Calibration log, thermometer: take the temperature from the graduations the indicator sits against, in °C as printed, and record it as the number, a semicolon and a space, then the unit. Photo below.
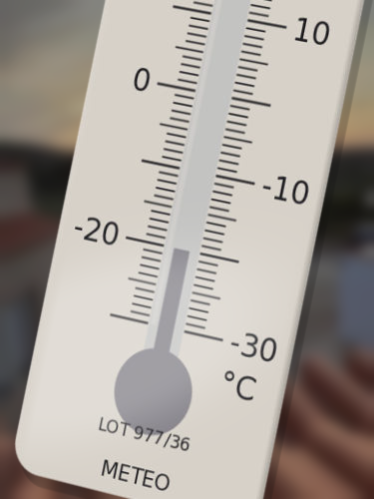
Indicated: -20; °C
